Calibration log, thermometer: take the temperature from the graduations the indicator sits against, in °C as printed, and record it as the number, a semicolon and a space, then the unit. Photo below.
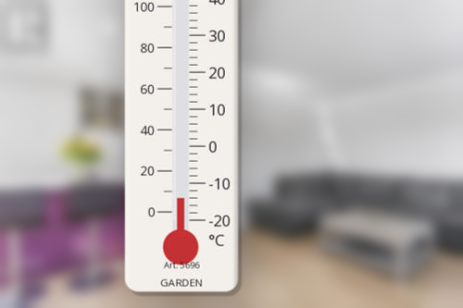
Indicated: -14; °C
